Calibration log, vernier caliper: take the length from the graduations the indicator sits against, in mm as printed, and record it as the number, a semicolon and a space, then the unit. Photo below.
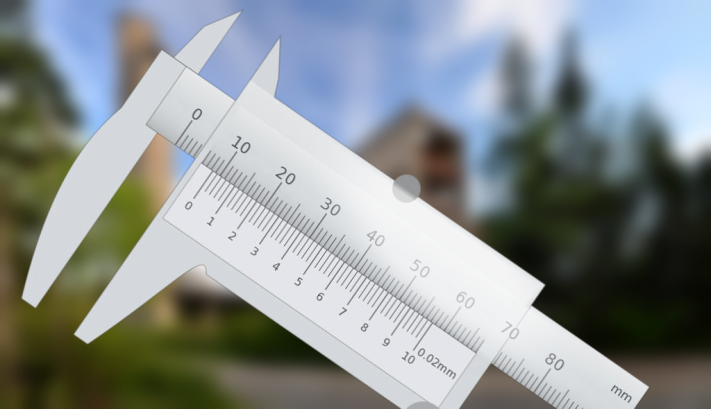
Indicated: 8.4; mm
